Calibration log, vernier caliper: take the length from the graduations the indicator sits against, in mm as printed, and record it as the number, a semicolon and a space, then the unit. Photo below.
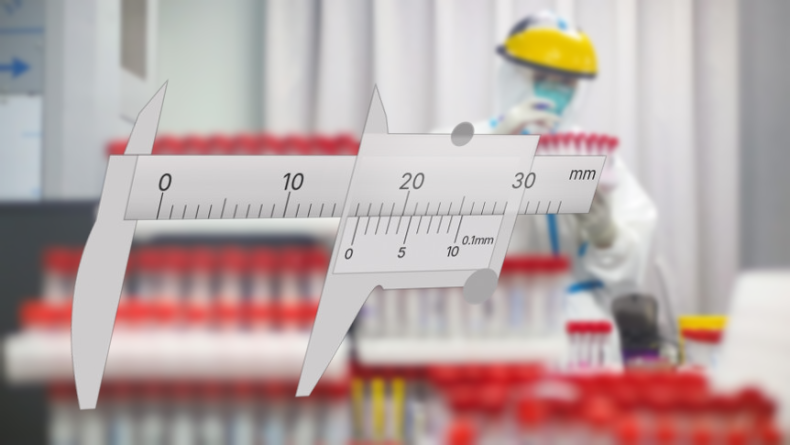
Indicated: 16.3; mm
